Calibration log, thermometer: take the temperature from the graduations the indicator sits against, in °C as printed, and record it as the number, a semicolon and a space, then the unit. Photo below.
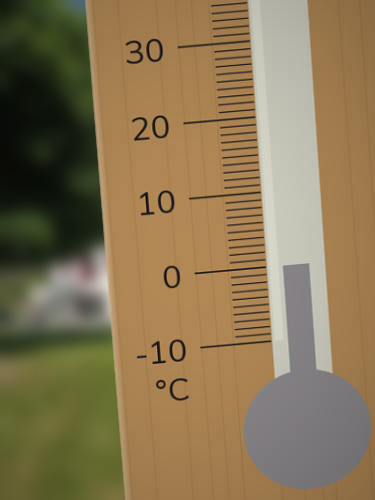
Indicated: 0; °C
